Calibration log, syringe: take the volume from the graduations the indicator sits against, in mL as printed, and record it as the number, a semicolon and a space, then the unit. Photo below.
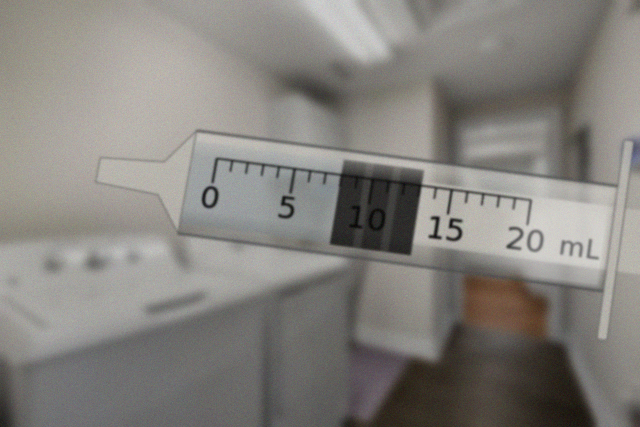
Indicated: 8; mL
